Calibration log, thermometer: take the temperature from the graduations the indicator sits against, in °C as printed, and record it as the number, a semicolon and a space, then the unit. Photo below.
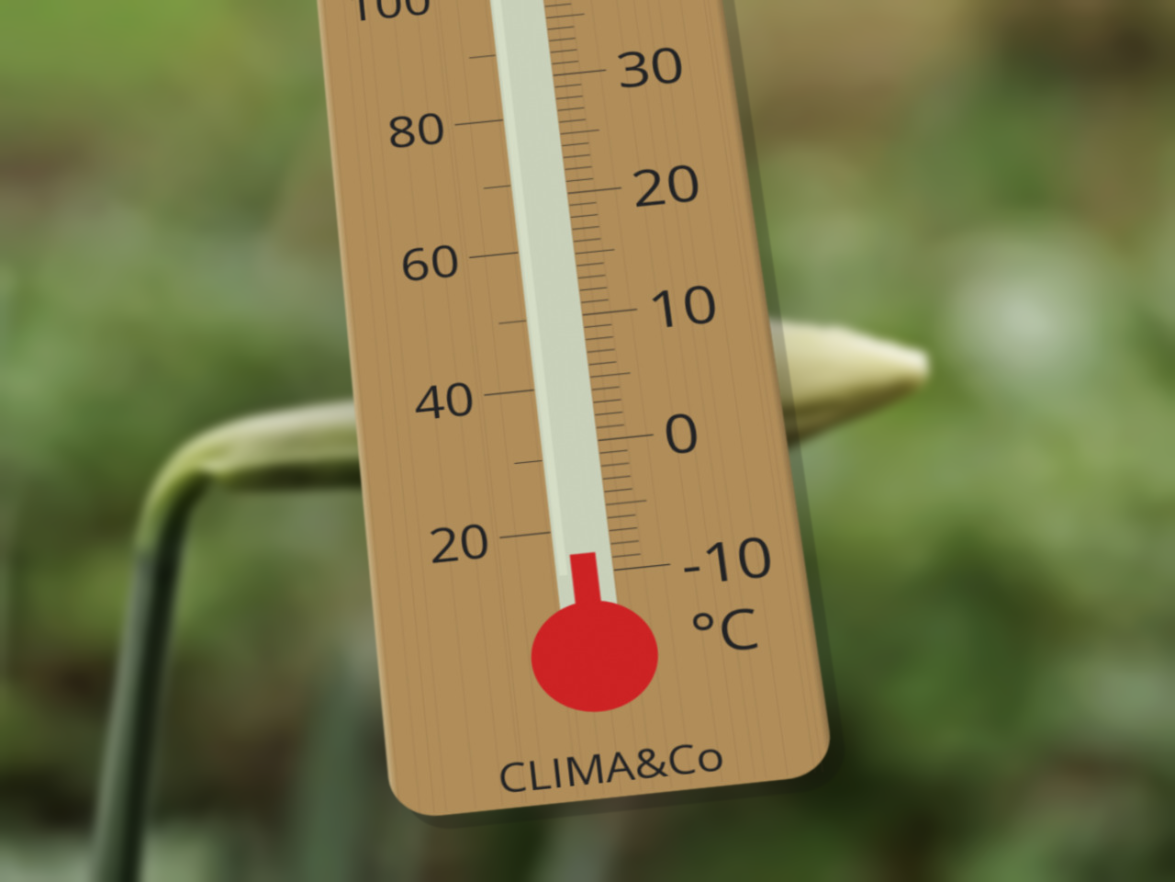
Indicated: -8.5; °C
